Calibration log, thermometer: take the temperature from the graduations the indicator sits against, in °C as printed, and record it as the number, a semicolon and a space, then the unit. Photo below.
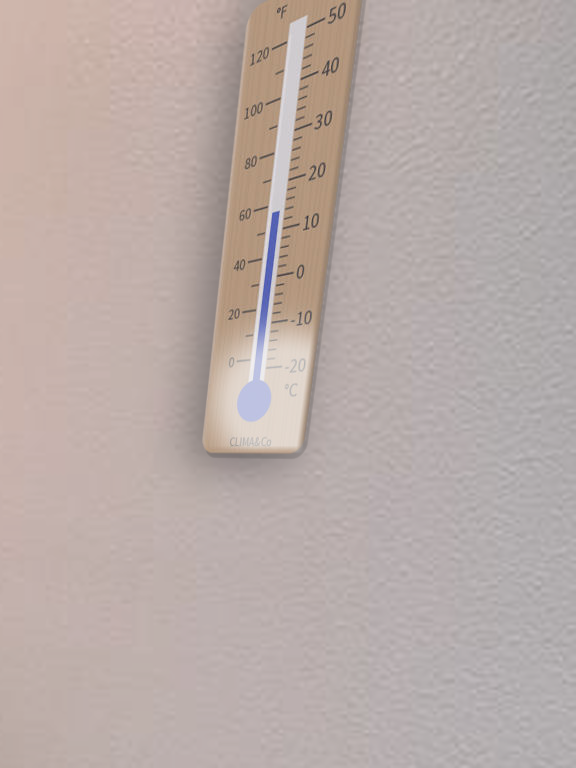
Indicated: 14; °C
